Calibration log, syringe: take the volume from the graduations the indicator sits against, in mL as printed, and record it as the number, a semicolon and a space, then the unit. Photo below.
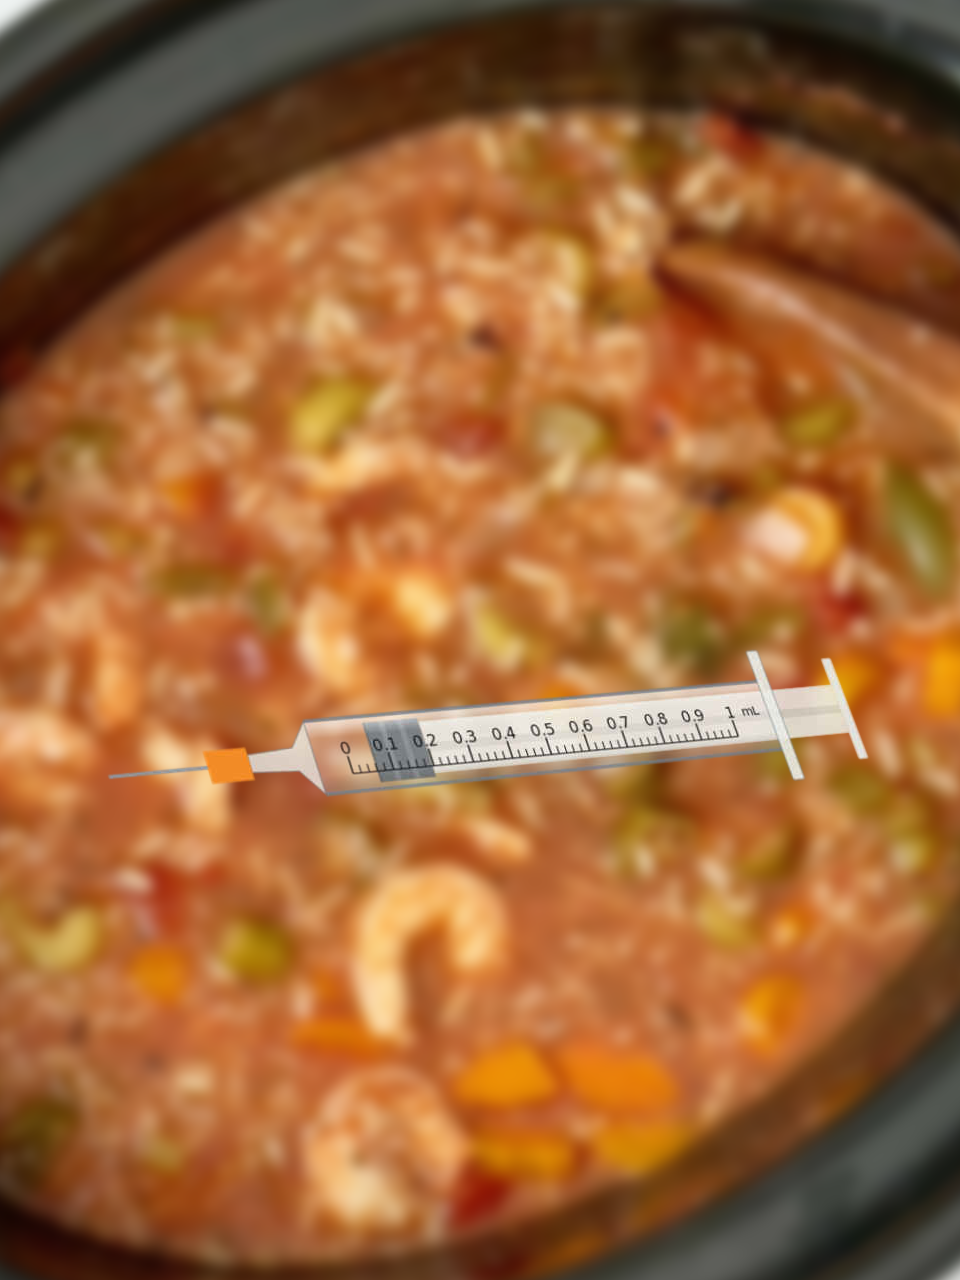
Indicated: 0.06; mL
